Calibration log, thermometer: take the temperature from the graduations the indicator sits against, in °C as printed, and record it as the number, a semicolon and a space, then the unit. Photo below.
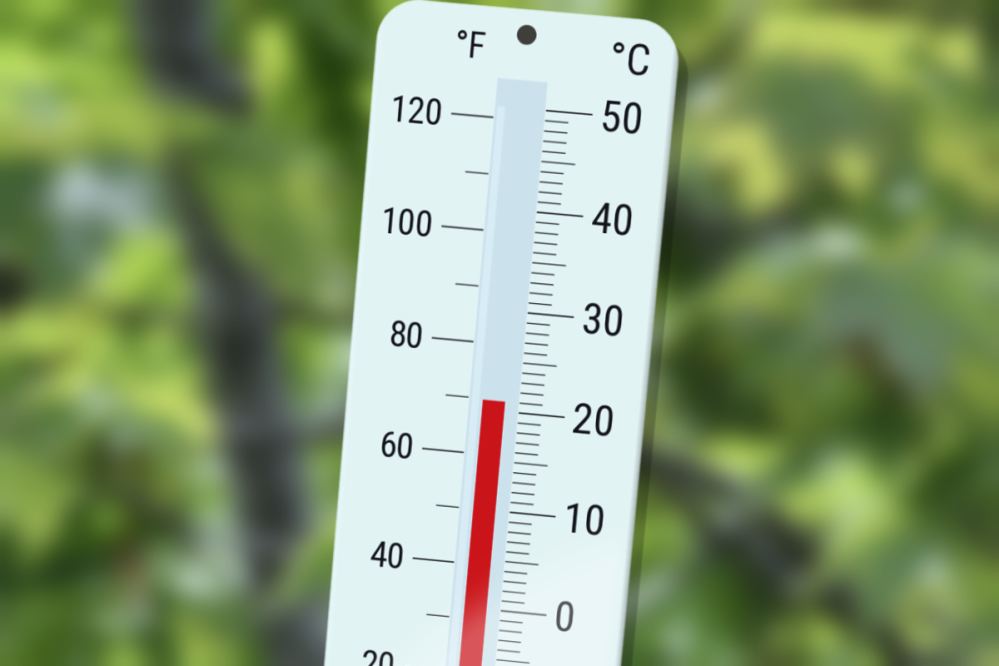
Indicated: 21; °C
